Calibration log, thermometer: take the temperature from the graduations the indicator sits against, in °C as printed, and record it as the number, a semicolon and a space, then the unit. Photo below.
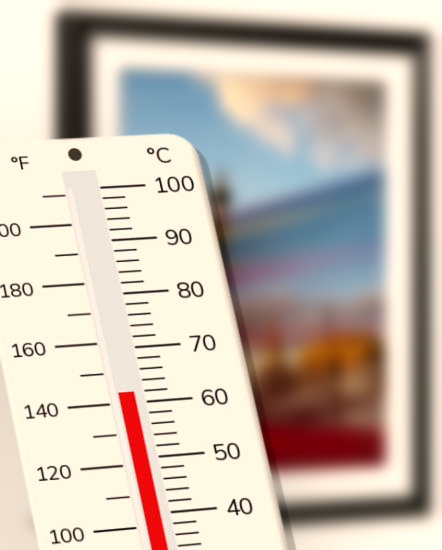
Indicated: 62; °C
